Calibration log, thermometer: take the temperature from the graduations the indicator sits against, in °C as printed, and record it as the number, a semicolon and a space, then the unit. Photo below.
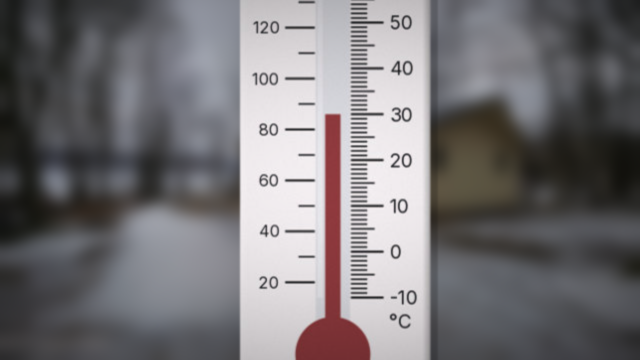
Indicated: 30; °C
